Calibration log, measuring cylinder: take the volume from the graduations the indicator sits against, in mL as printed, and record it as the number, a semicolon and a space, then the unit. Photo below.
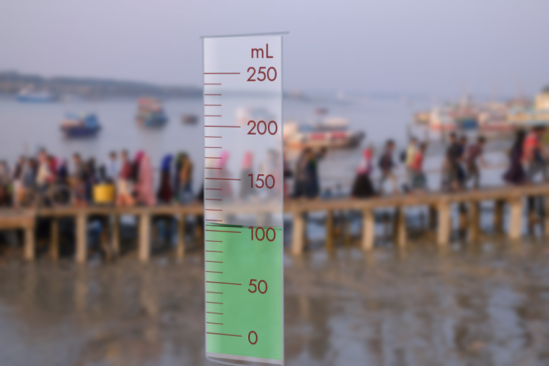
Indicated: 105; mL
